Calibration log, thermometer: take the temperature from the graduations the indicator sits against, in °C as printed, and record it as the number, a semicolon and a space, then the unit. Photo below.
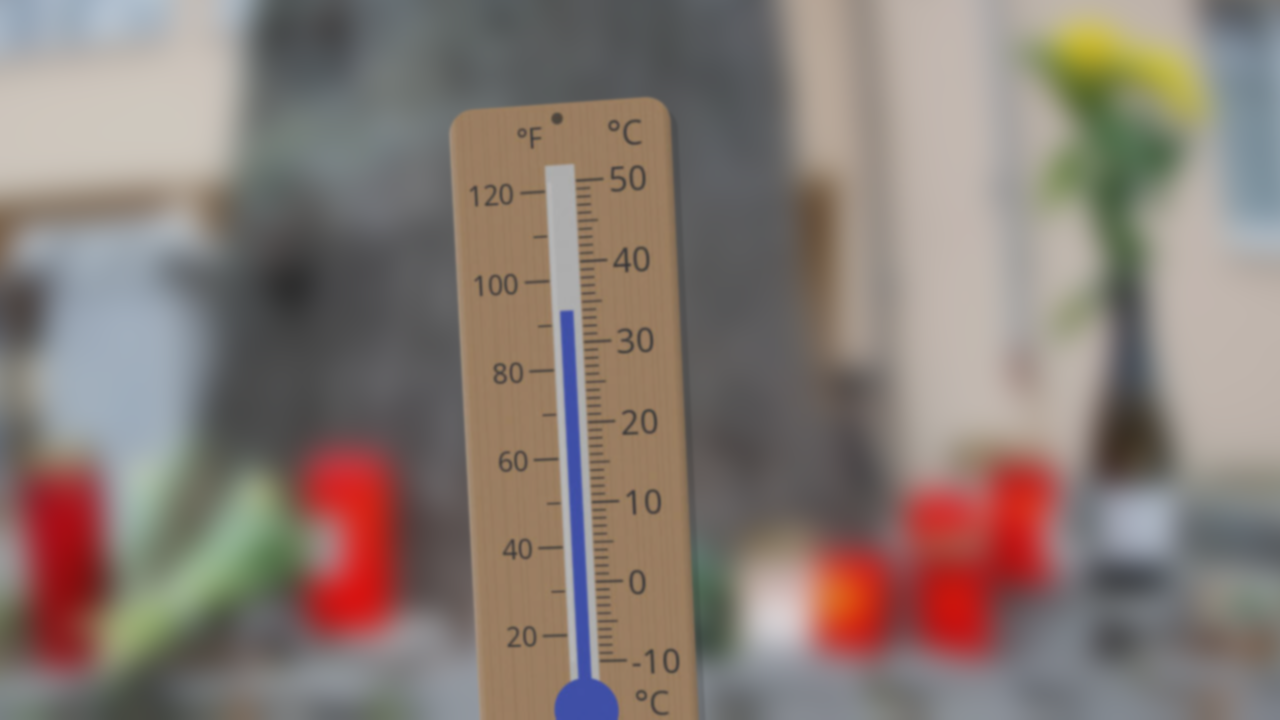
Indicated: 34; °C
